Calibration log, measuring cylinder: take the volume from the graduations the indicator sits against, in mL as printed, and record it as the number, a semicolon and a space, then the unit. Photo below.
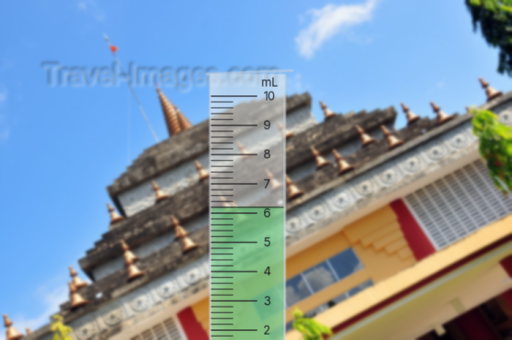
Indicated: 6.2; mL
